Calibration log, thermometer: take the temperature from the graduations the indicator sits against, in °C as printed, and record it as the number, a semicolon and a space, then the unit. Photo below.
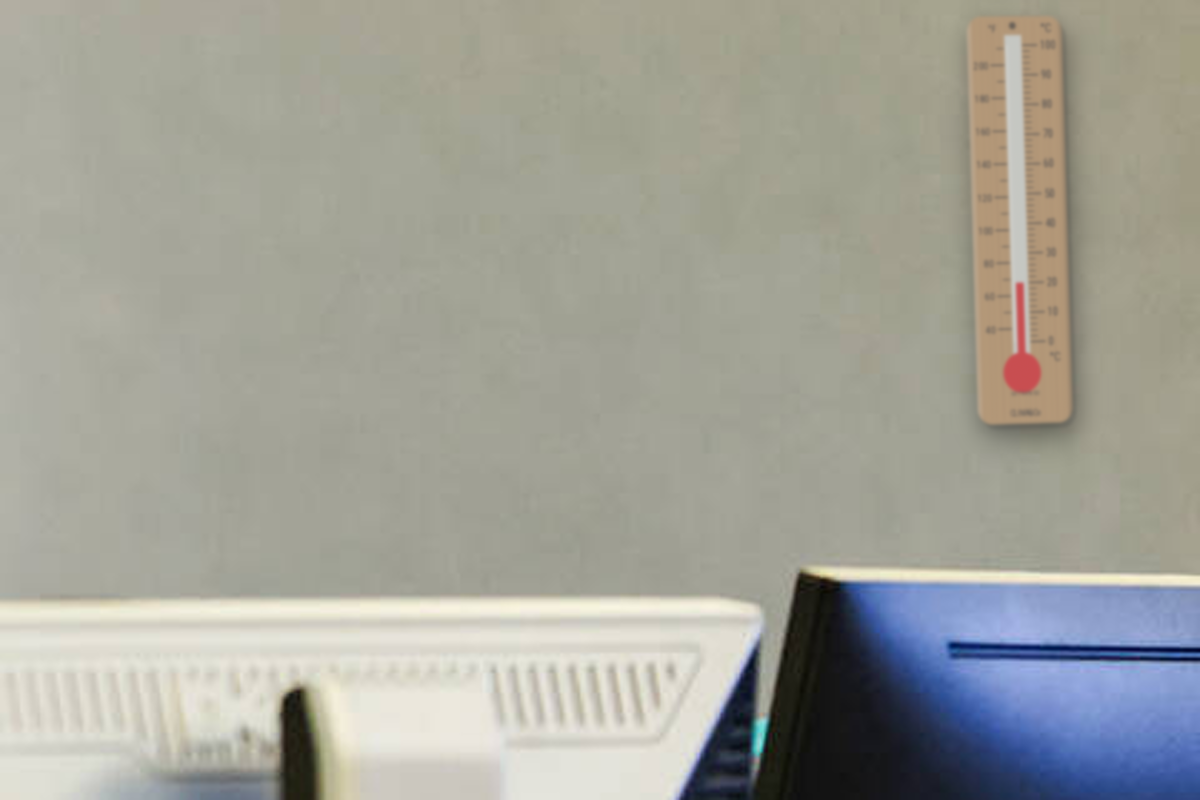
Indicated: 20; °C
